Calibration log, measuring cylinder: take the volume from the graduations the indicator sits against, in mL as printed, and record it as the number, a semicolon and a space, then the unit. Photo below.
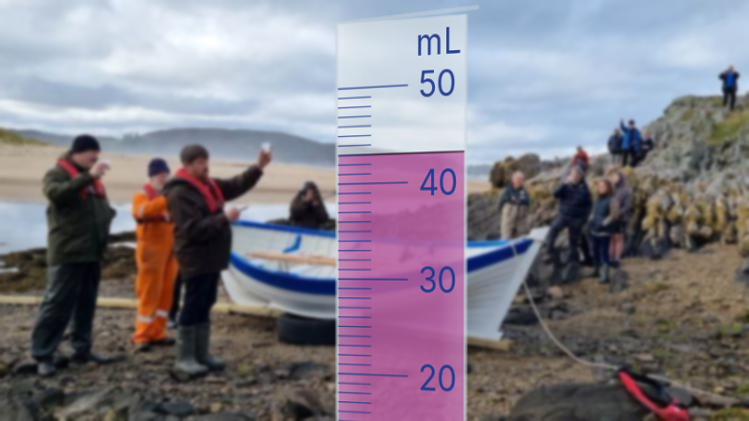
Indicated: 43; mL
